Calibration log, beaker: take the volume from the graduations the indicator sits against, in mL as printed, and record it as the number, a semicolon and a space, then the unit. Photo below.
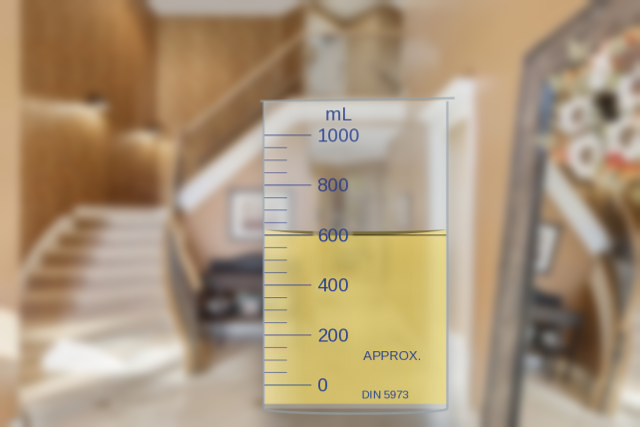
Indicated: 600; mL
